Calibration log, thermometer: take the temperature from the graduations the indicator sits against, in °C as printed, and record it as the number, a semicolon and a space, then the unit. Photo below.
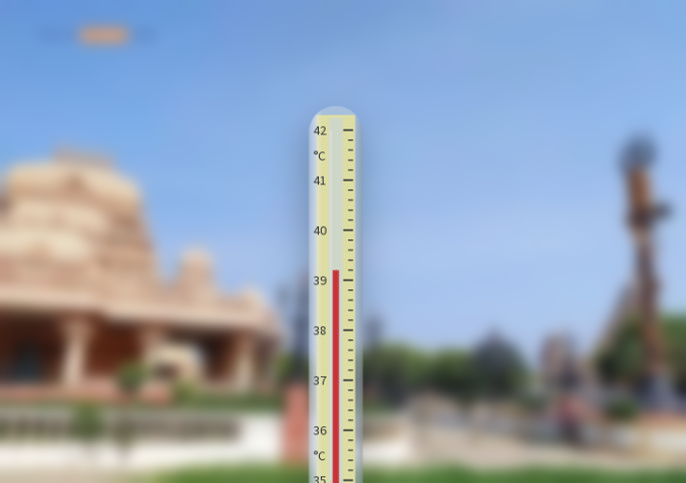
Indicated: 39.2; °C
